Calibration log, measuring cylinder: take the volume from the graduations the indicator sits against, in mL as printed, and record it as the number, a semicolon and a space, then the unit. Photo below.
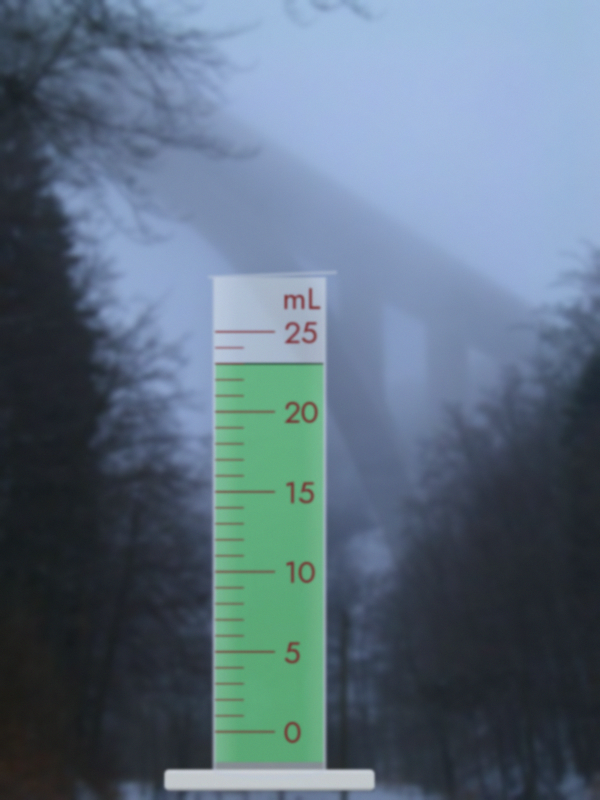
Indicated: 23; mL
